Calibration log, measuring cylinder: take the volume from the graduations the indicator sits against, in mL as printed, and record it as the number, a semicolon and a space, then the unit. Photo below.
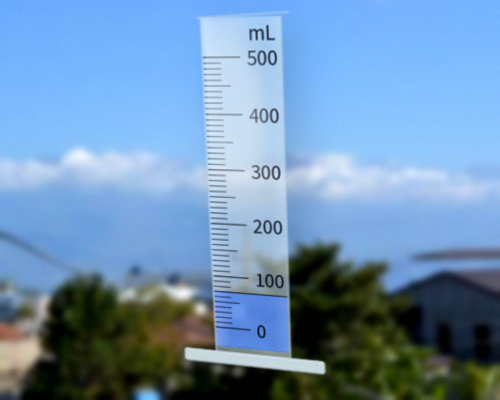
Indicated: 70; mL
